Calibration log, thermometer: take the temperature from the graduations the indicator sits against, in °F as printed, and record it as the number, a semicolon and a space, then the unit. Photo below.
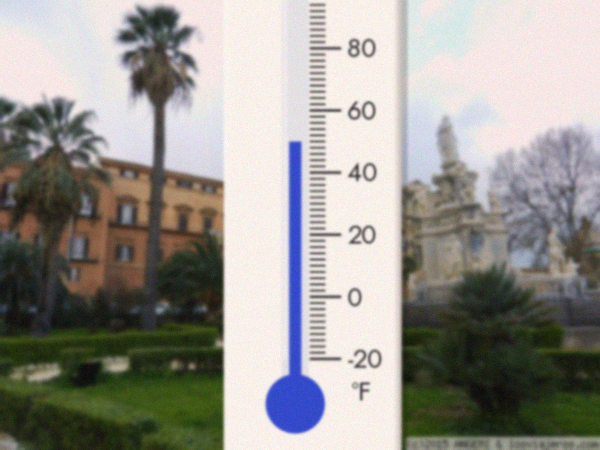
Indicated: 50; °F
